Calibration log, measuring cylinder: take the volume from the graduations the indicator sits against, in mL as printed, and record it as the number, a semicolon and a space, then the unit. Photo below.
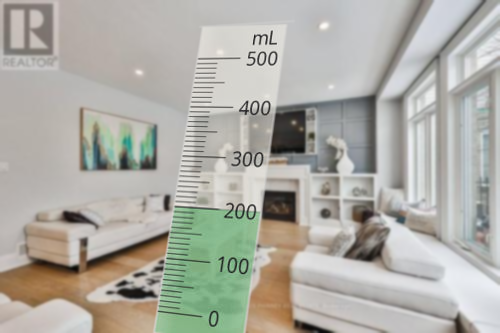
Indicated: 200; mL
